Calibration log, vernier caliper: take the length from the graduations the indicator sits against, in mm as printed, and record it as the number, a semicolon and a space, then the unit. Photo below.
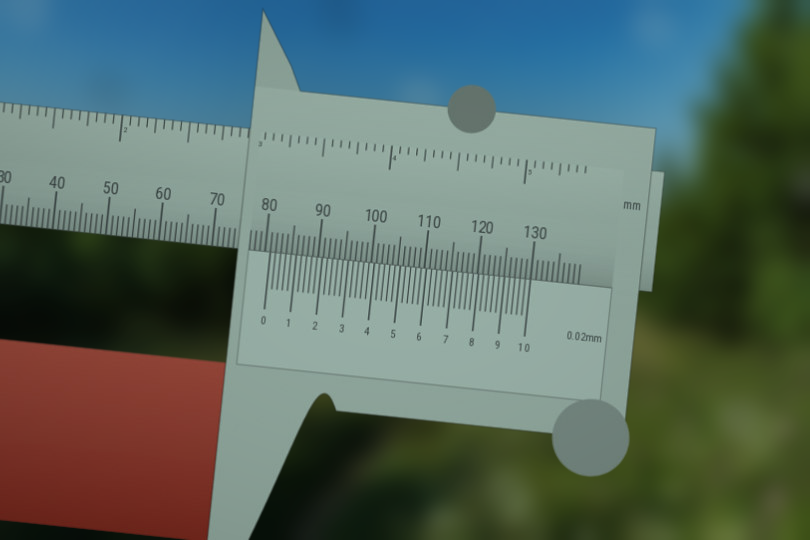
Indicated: 81.0; mm
